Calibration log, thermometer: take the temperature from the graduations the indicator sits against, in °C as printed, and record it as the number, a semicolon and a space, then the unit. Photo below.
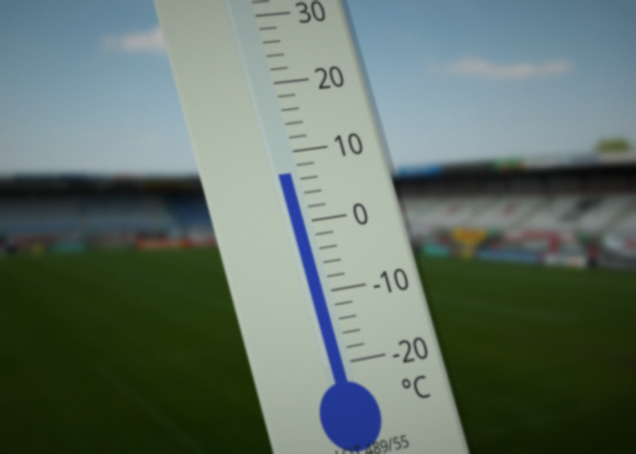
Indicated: 7; °C
